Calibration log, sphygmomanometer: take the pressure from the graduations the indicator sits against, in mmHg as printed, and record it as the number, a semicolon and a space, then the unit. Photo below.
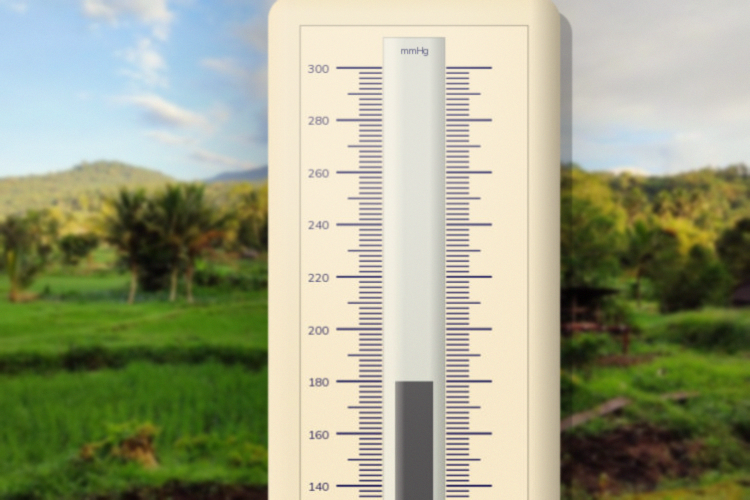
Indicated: 180; mmHg
